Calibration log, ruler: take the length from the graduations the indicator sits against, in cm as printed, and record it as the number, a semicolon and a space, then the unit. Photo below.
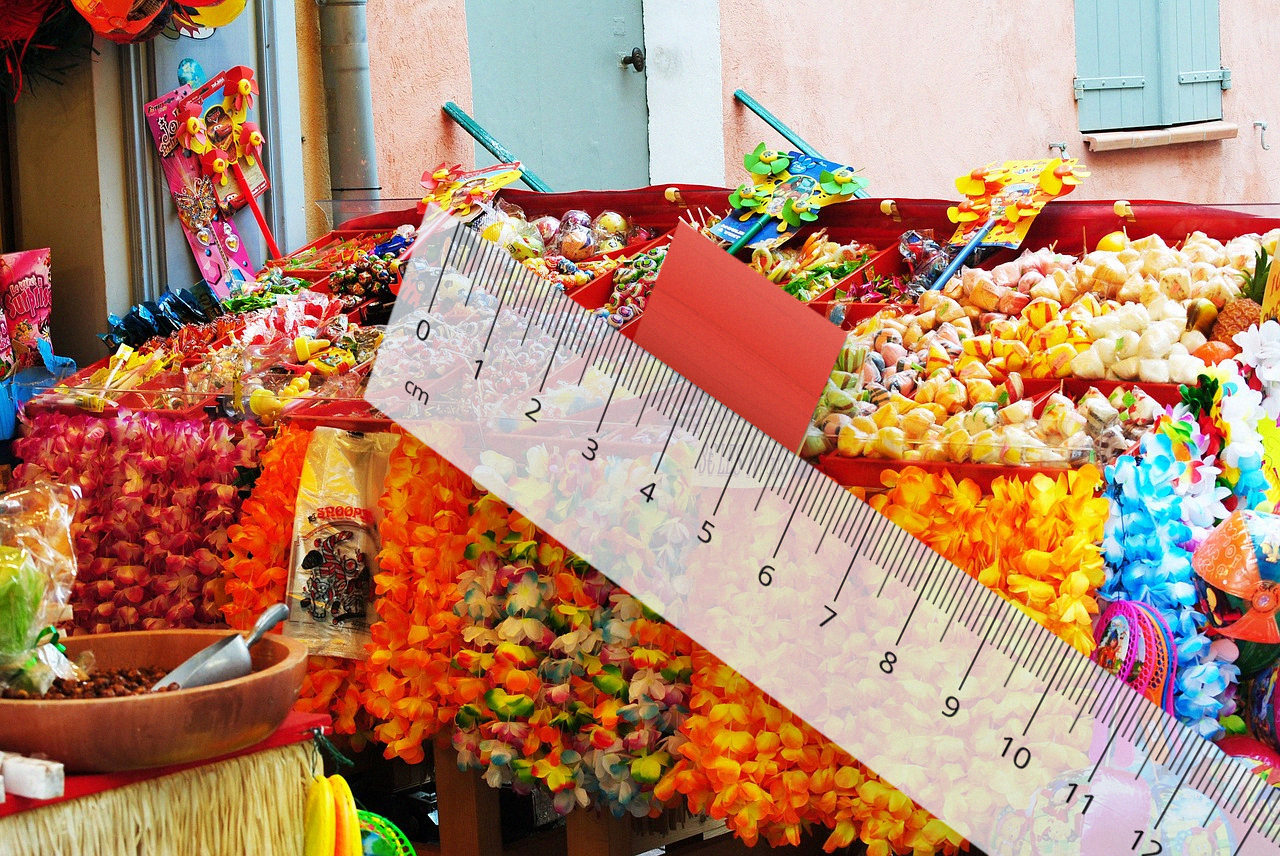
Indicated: 2.7; cm
